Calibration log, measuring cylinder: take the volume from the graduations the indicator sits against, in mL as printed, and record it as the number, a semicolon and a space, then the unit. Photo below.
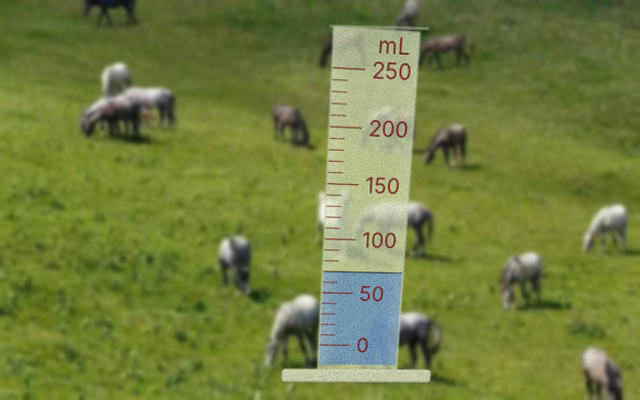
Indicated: 70; mL
